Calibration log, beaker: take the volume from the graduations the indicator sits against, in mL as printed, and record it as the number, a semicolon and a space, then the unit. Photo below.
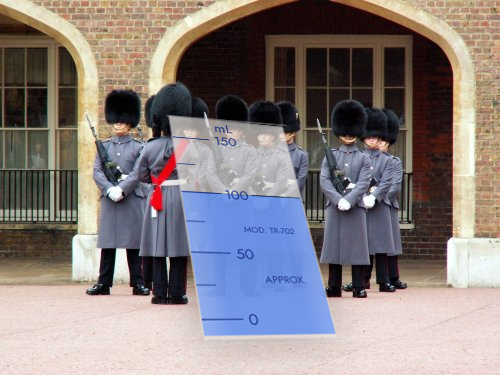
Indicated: 100; mL
